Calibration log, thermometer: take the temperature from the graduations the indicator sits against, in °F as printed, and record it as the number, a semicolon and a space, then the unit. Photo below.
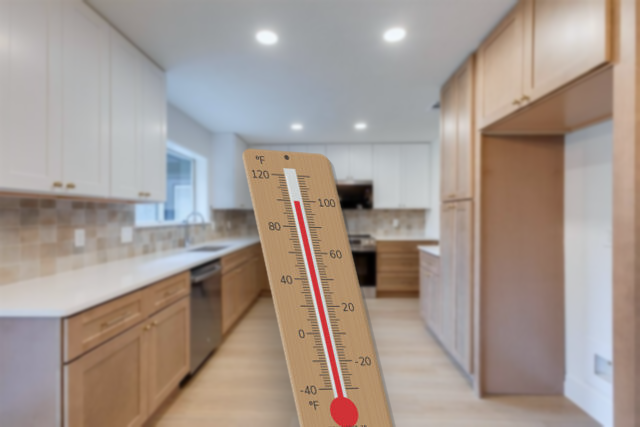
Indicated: 100; °F
